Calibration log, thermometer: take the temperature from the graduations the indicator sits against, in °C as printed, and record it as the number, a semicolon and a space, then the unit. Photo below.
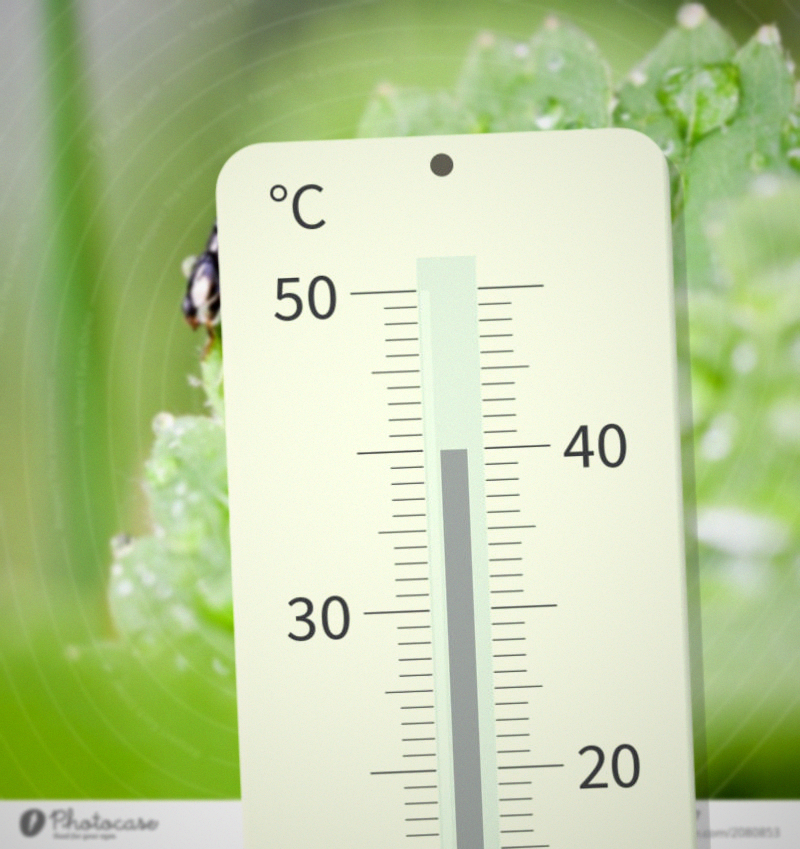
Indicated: 40; °C
